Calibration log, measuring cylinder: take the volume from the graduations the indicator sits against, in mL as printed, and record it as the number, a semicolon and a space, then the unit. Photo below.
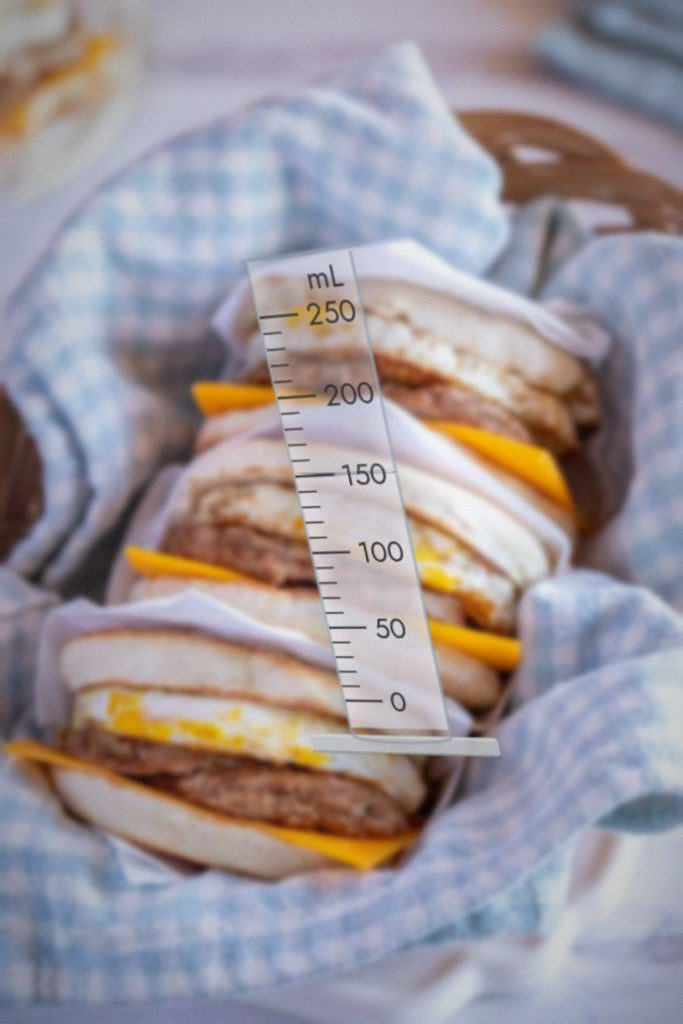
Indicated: 150; mL
